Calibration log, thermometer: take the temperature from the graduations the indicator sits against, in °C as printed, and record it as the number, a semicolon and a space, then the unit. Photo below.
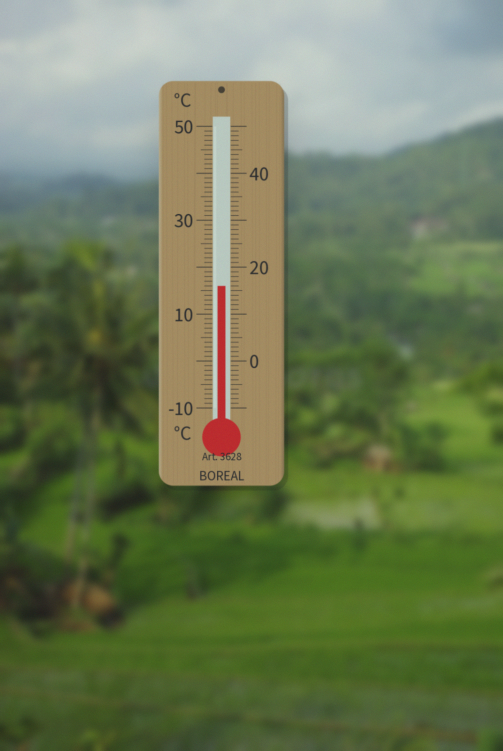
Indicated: 16; °C
